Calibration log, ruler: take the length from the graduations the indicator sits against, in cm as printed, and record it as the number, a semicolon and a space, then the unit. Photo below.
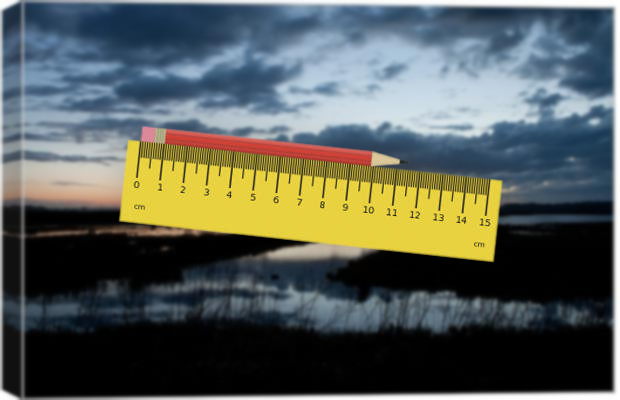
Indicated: 11.5; cm
